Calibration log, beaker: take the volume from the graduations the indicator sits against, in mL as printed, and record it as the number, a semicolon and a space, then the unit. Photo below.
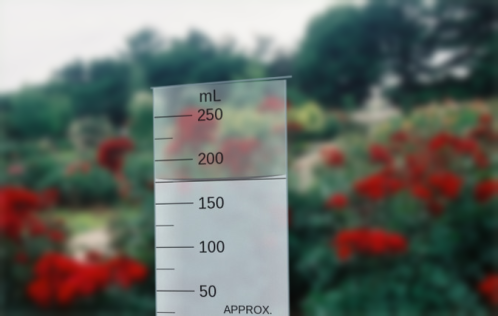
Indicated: 175; mL
